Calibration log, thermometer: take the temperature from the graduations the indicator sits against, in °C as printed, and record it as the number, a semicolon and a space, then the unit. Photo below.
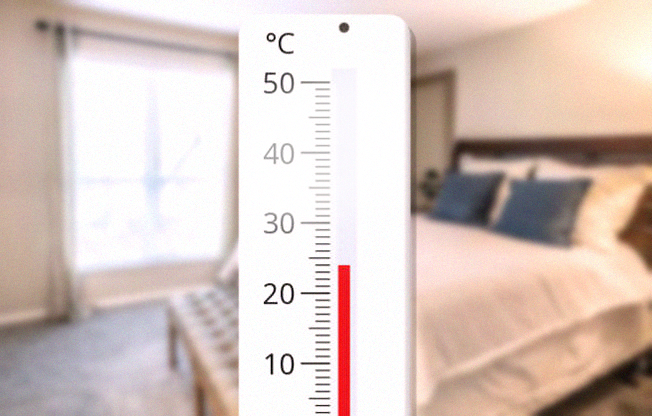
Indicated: 24; °C
